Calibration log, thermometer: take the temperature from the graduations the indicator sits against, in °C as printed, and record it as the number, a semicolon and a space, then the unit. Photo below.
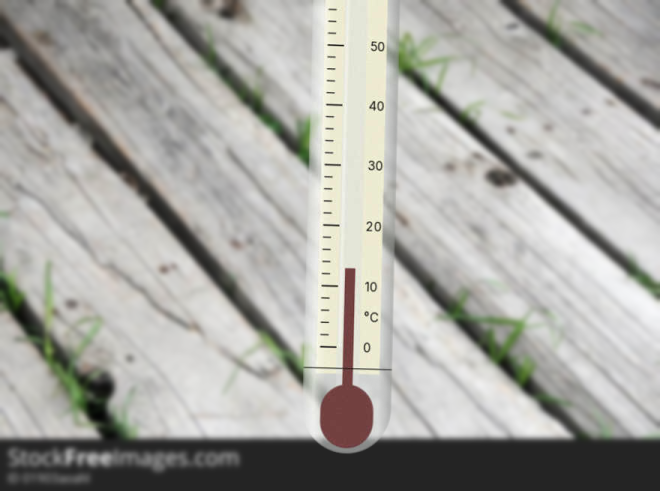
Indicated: 13; °C
